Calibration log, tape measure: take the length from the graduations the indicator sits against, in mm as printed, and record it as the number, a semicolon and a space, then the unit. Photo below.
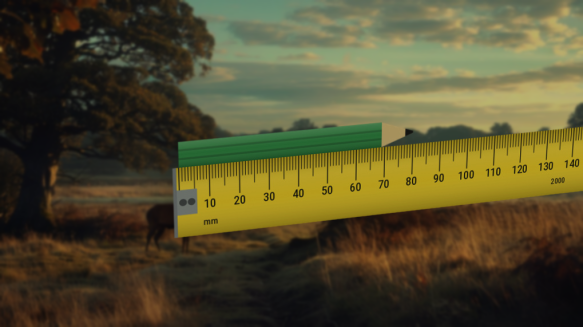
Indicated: 80; mm
